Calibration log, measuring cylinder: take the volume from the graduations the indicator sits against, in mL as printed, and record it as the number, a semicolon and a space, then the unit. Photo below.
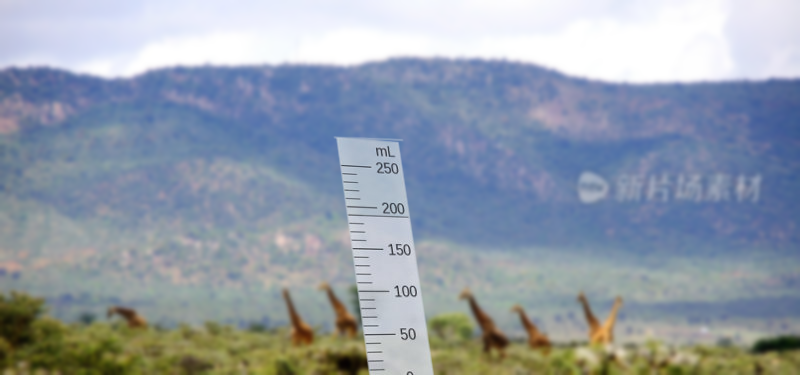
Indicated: 190; mL
